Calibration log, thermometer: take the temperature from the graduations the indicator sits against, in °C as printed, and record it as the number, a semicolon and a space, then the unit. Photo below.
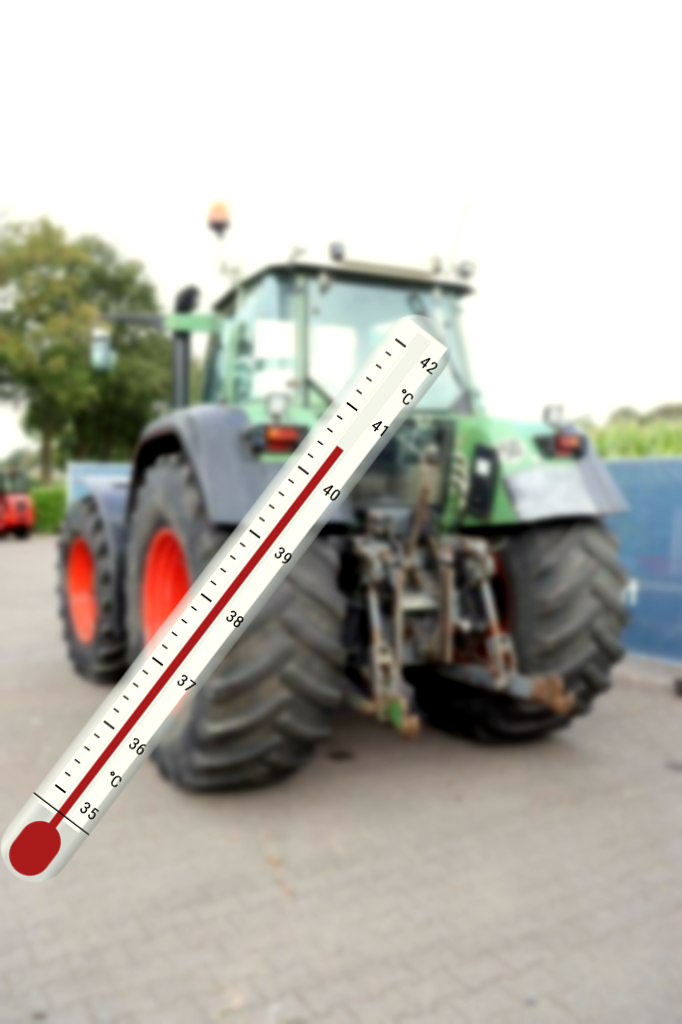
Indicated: 40.5; °C
